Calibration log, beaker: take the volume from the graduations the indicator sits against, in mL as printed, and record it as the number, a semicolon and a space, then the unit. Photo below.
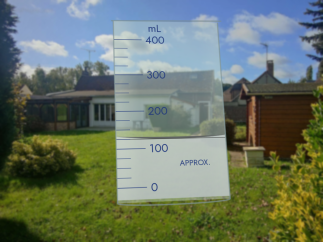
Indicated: 125; mL
